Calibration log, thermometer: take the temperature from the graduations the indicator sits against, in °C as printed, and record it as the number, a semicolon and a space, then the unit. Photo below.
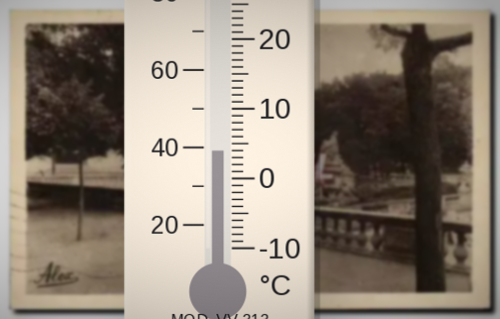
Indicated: 4; °C
